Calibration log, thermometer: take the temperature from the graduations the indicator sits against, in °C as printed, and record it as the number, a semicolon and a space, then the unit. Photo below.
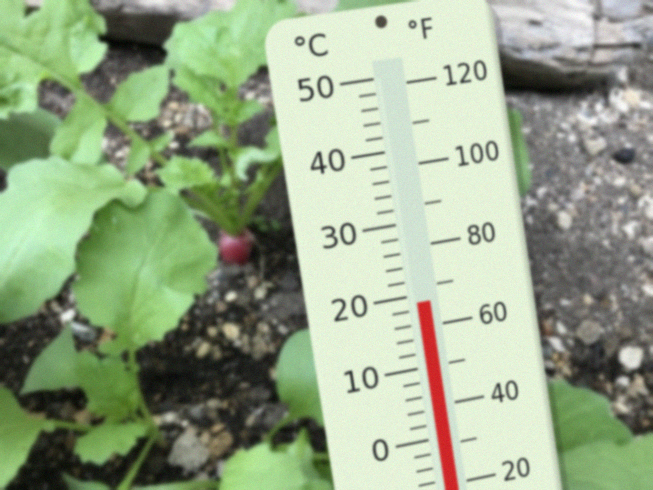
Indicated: 19; °C
